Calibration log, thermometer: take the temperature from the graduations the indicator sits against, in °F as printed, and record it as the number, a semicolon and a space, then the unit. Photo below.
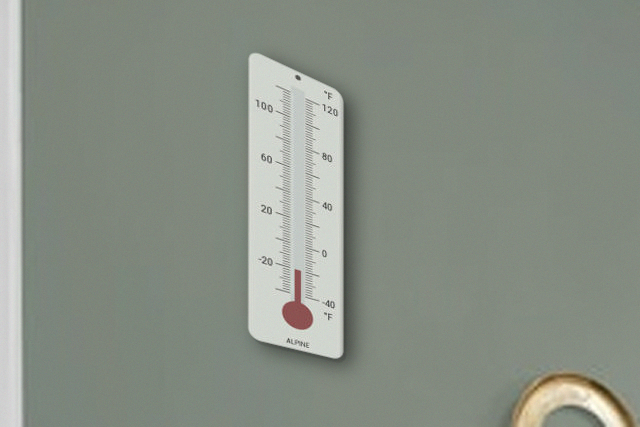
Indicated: -20; °F
